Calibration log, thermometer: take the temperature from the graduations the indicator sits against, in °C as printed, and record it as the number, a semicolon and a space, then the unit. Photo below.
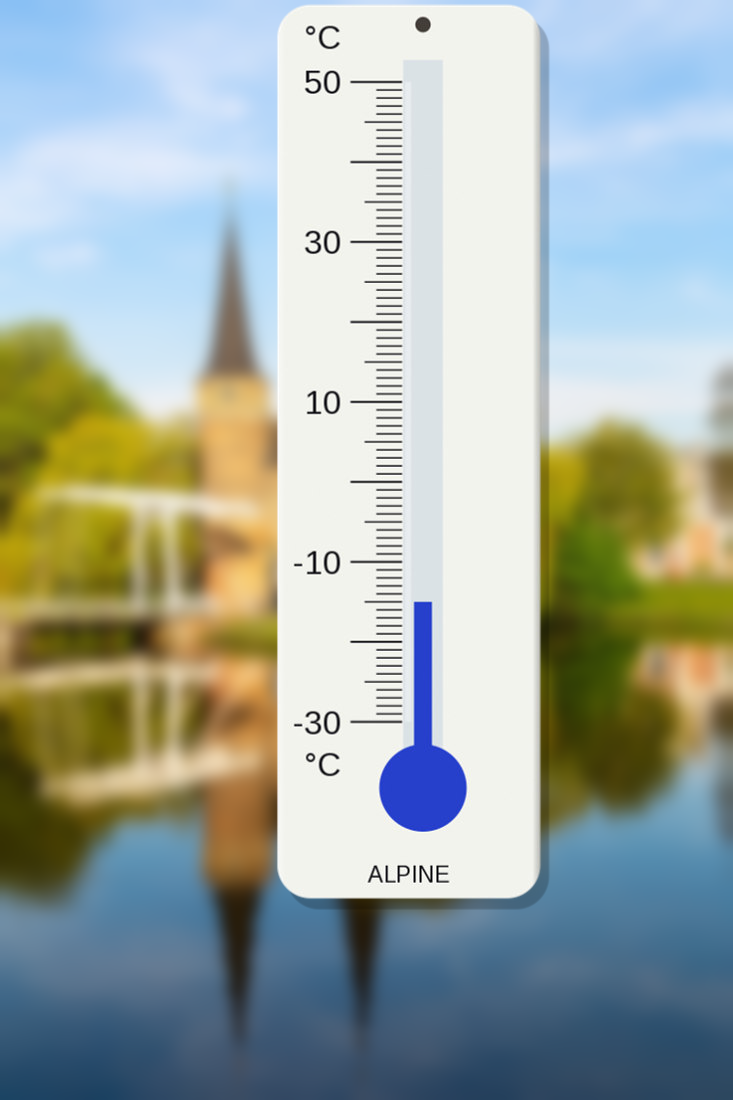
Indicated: -15; °C
